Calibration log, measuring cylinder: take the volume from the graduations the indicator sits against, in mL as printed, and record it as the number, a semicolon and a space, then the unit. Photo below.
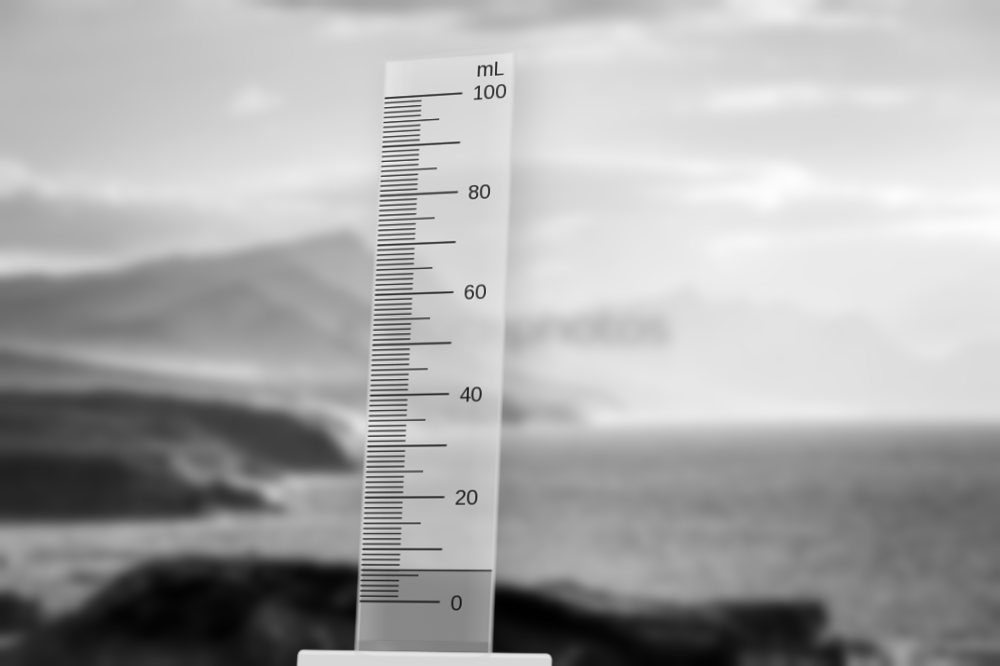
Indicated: 6; mL
